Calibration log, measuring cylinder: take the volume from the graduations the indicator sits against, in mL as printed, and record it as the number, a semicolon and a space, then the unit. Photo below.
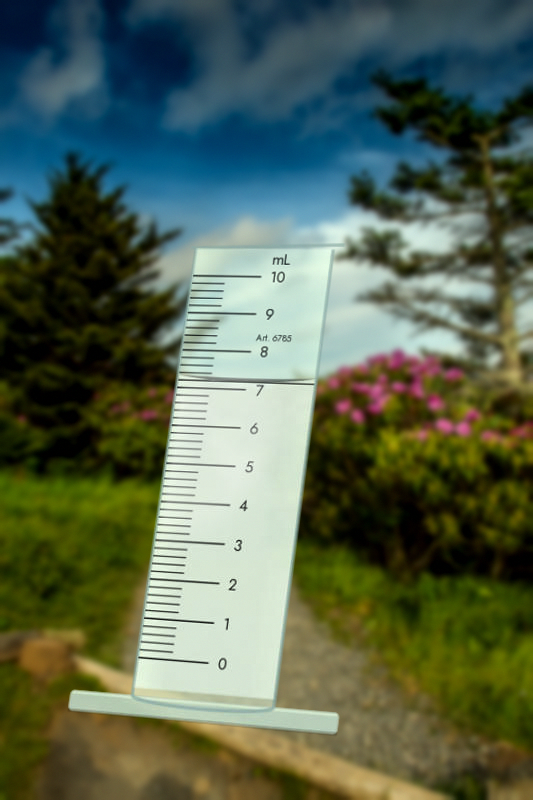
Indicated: 7.2; mL
